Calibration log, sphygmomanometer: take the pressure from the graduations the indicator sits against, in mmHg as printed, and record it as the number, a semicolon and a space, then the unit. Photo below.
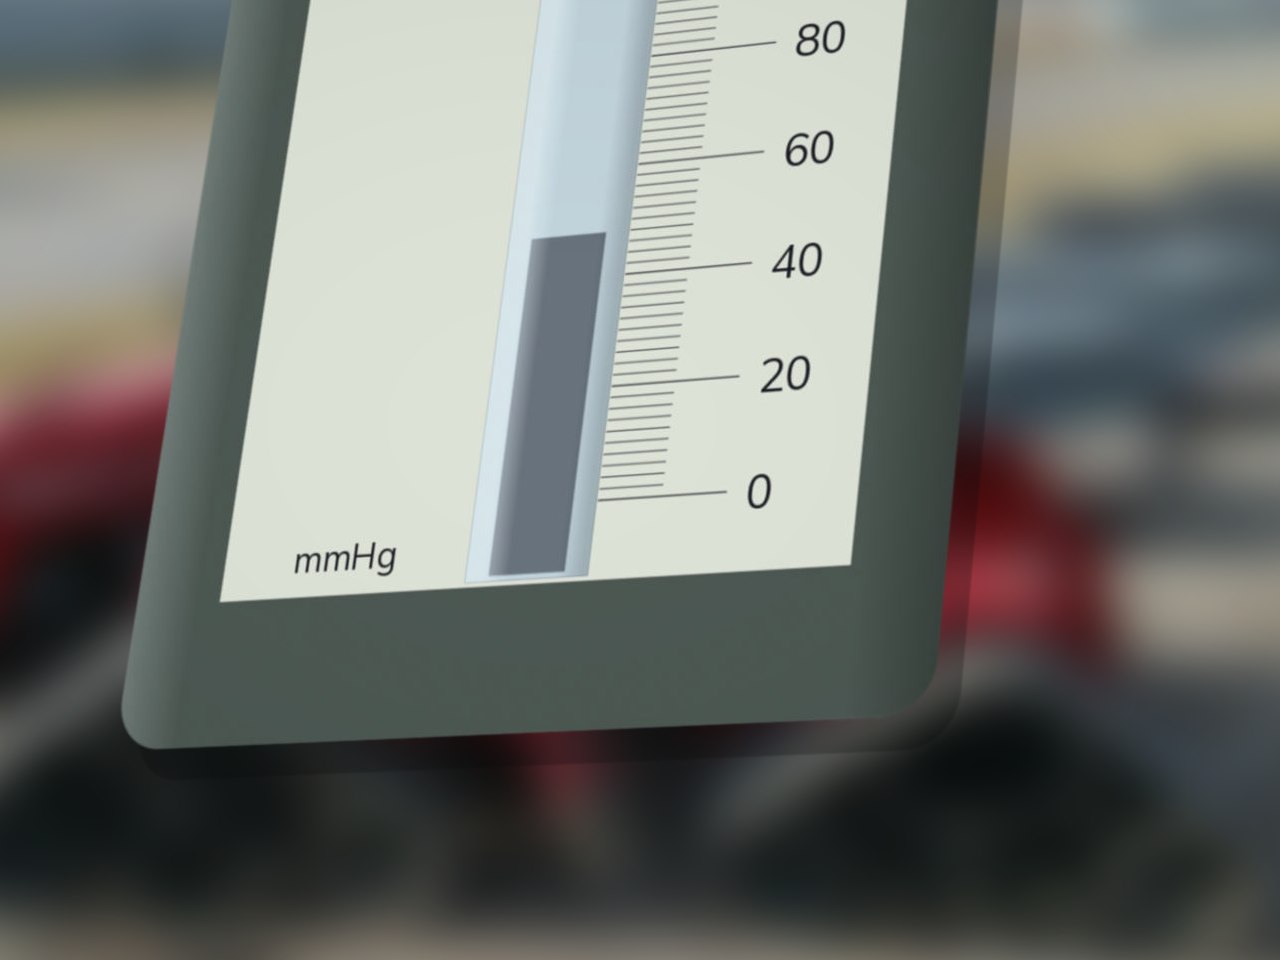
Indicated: 48; mmHg
